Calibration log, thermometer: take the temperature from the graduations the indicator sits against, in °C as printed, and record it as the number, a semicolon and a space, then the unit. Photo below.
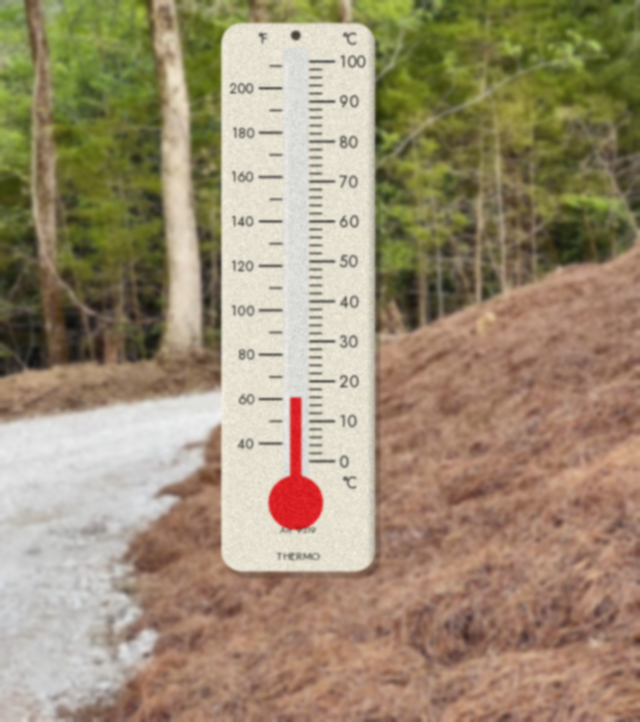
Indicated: 16; °C
